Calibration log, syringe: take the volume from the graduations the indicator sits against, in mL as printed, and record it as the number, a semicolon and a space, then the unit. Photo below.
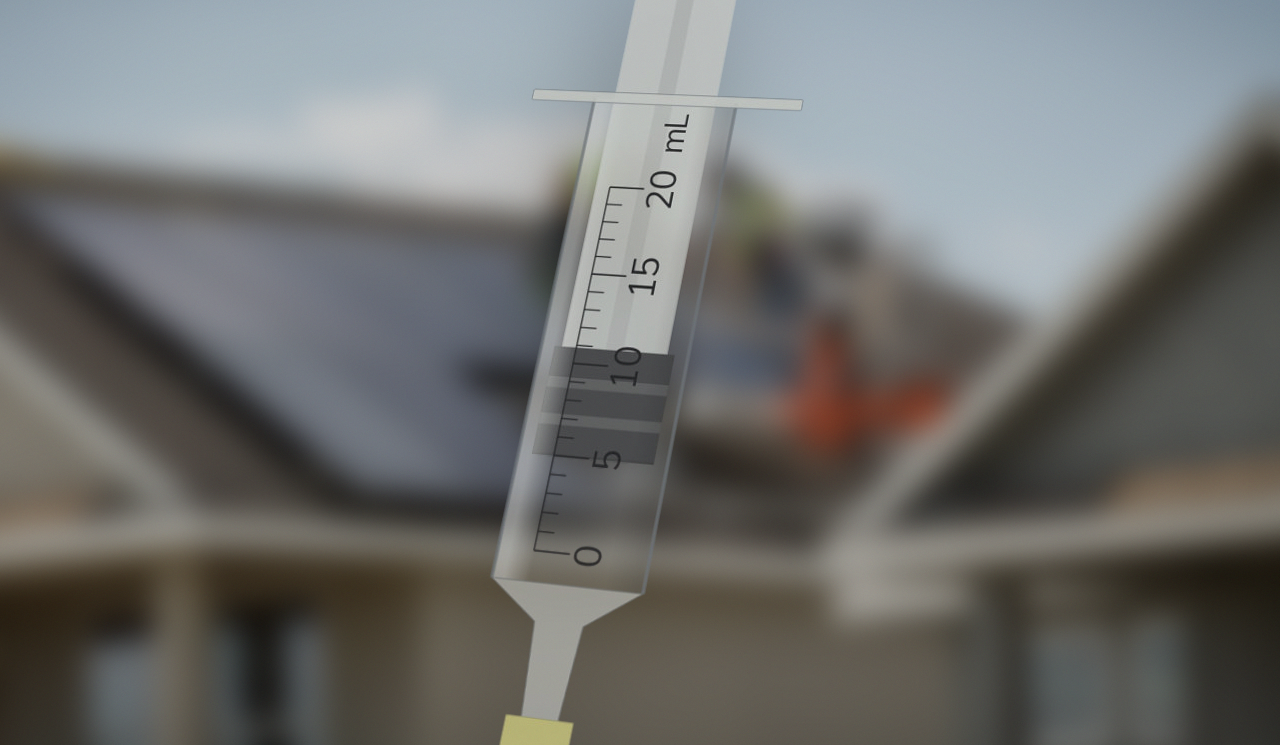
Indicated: 5; mL
